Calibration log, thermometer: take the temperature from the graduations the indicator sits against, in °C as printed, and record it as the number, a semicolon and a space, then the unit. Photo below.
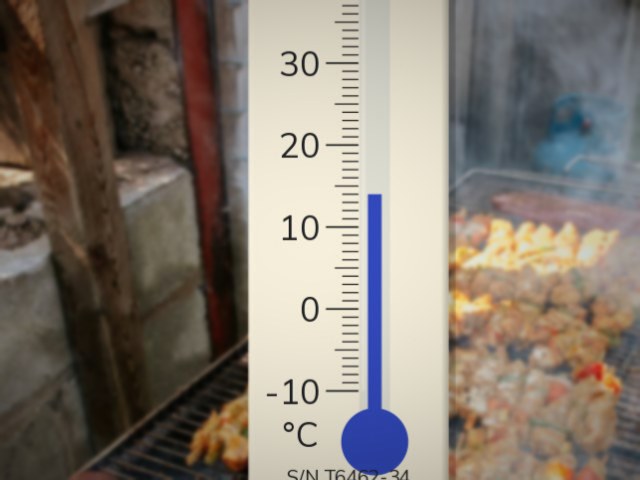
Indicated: 14; °C
